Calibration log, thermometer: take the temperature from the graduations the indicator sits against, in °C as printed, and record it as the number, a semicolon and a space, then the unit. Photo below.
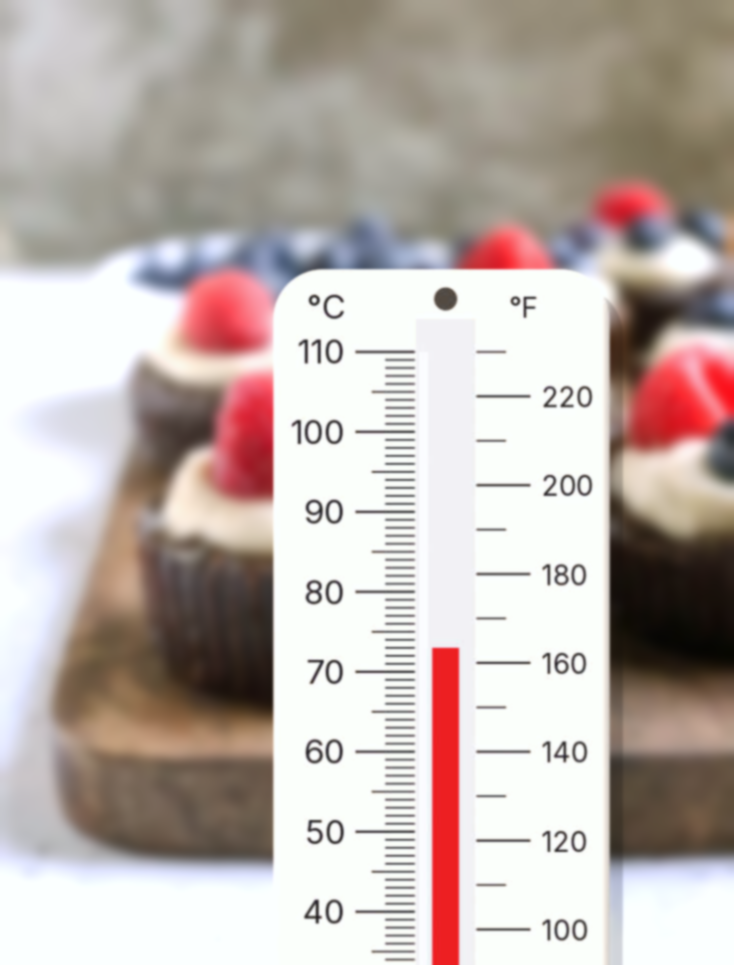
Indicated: 73; °C
